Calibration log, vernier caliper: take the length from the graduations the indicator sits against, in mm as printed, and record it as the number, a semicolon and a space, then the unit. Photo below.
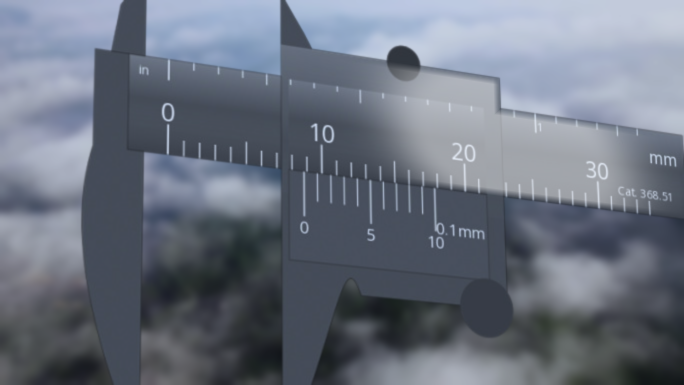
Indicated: 8.8; mm
